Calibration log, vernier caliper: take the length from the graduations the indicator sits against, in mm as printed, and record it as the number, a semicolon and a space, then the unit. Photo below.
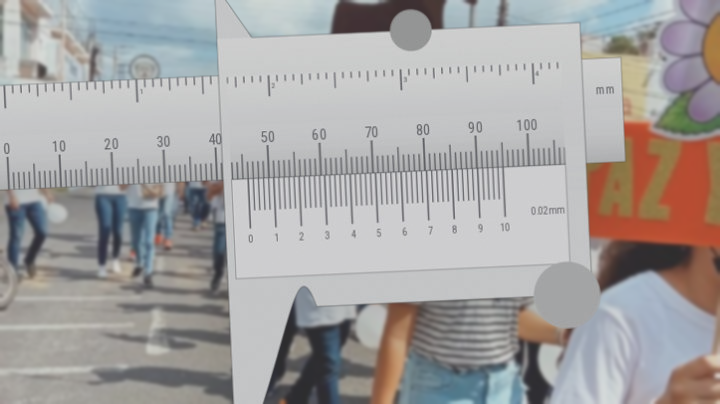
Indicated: 46.0; mm
